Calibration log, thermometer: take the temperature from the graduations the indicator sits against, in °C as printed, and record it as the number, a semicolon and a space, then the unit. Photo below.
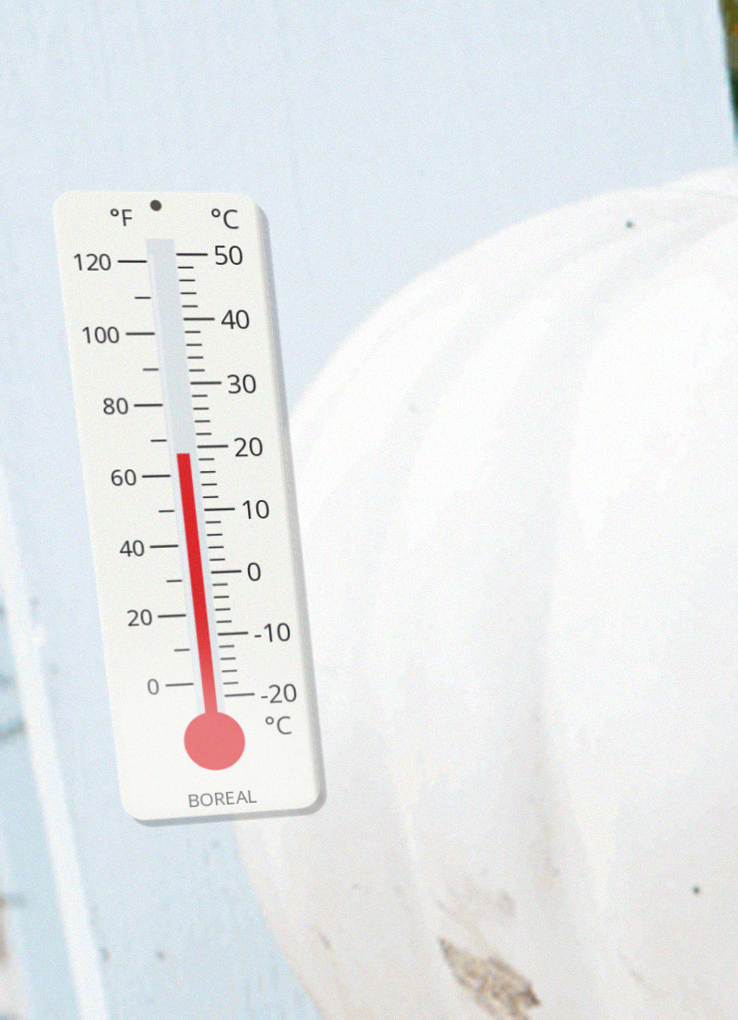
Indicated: 19; °C
